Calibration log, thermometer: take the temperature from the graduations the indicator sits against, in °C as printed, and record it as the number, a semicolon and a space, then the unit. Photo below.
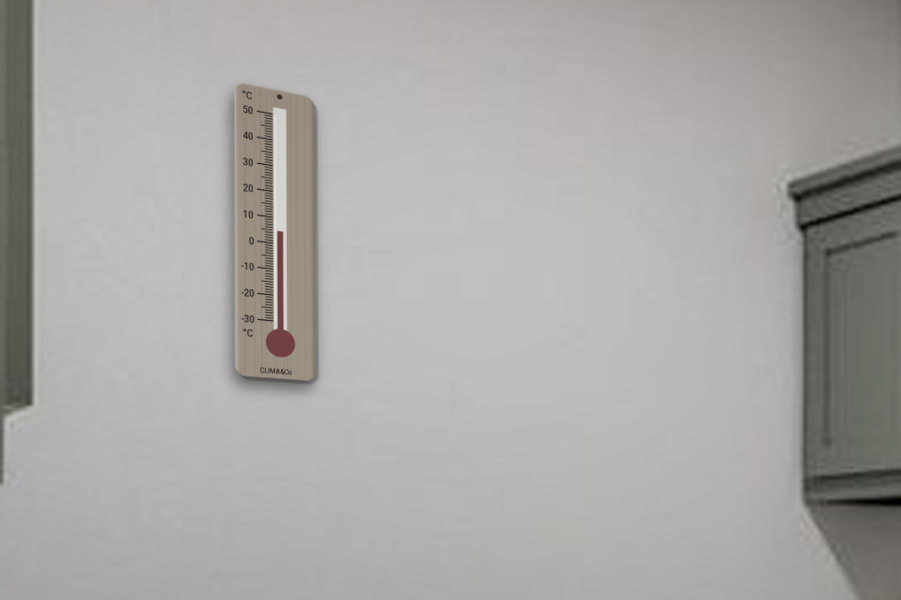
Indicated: 5; °C
